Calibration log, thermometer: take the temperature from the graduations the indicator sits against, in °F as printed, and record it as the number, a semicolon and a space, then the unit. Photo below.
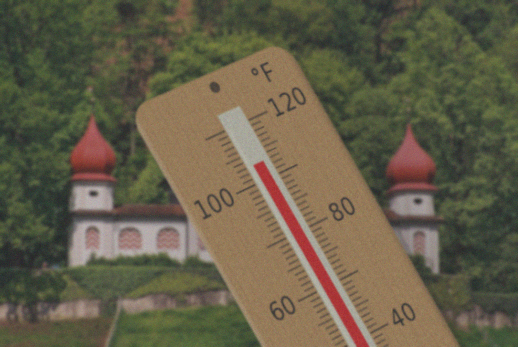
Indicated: 106; °F
